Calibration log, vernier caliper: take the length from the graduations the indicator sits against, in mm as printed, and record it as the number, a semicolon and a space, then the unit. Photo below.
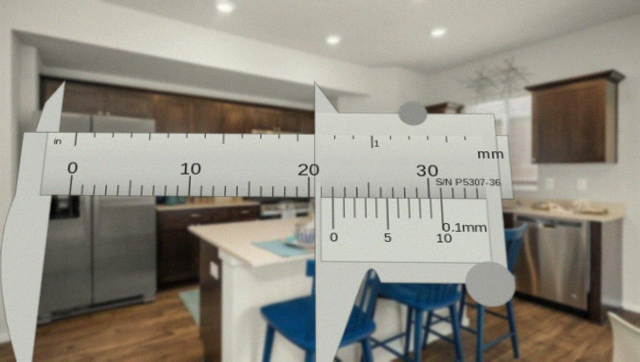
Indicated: 22.0; mm
